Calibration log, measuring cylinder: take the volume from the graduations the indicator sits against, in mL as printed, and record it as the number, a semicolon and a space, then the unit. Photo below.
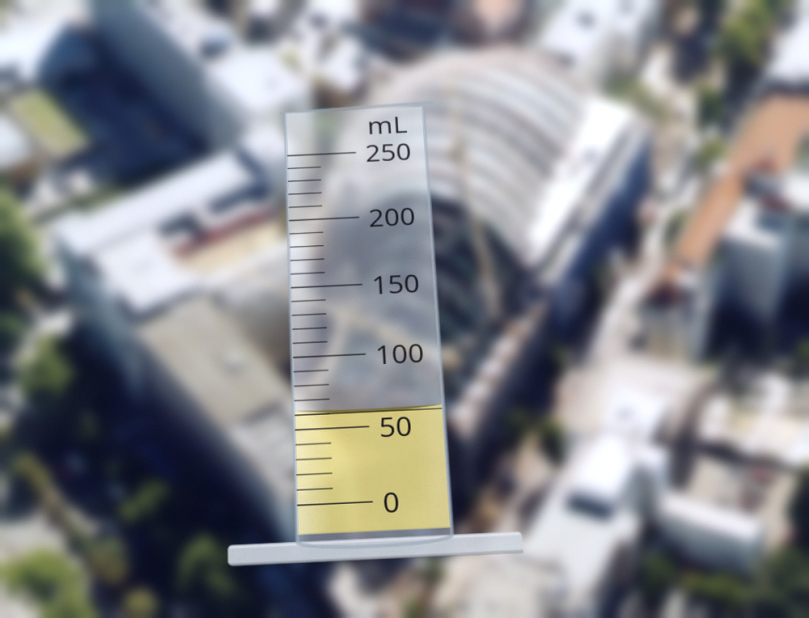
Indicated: 60; mL
